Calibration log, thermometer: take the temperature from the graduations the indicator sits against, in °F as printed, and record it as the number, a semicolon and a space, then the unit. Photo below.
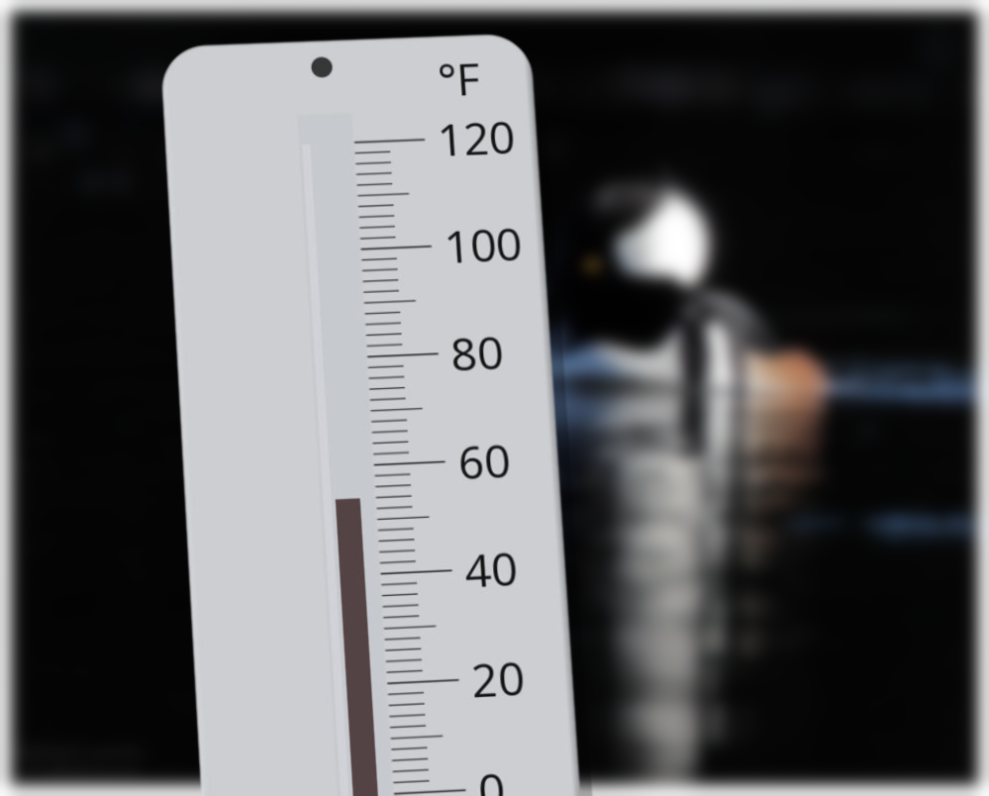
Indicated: 54; °F
